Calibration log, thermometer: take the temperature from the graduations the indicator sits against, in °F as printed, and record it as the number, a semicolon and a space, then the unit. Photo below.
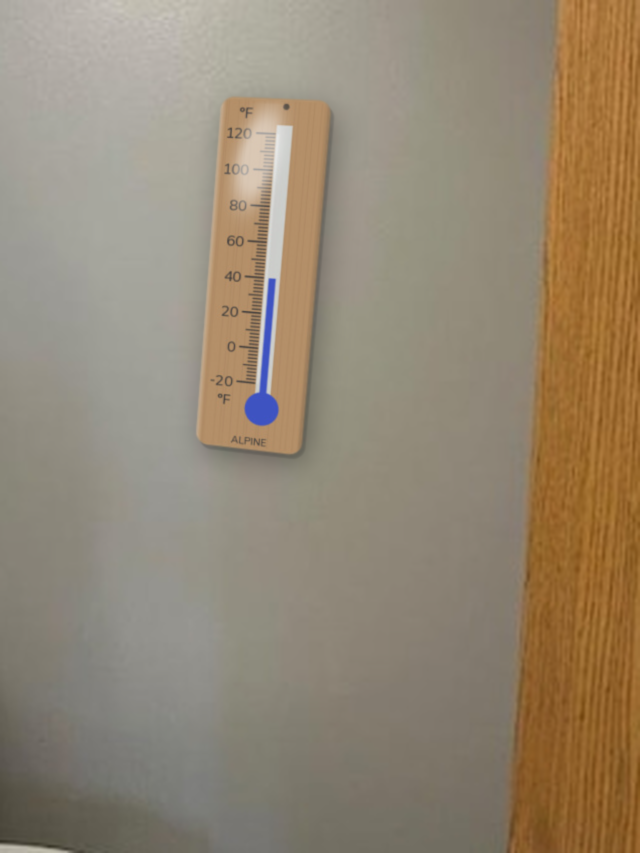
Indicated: 40; °F
